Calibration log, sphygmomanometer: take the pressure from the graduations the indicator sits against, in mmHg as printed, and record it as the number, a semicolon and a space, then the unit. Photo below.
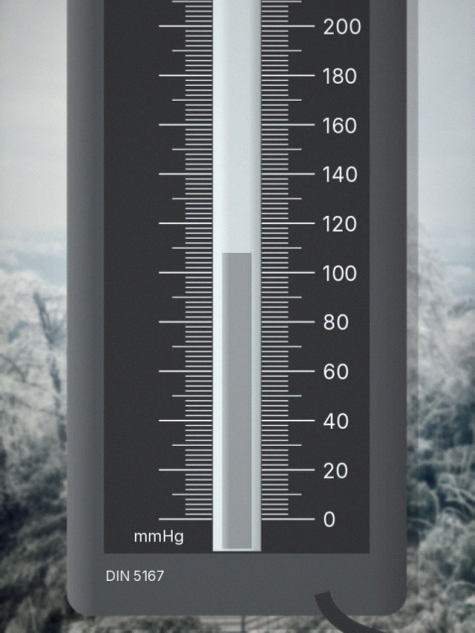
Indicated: 108; mmHg
